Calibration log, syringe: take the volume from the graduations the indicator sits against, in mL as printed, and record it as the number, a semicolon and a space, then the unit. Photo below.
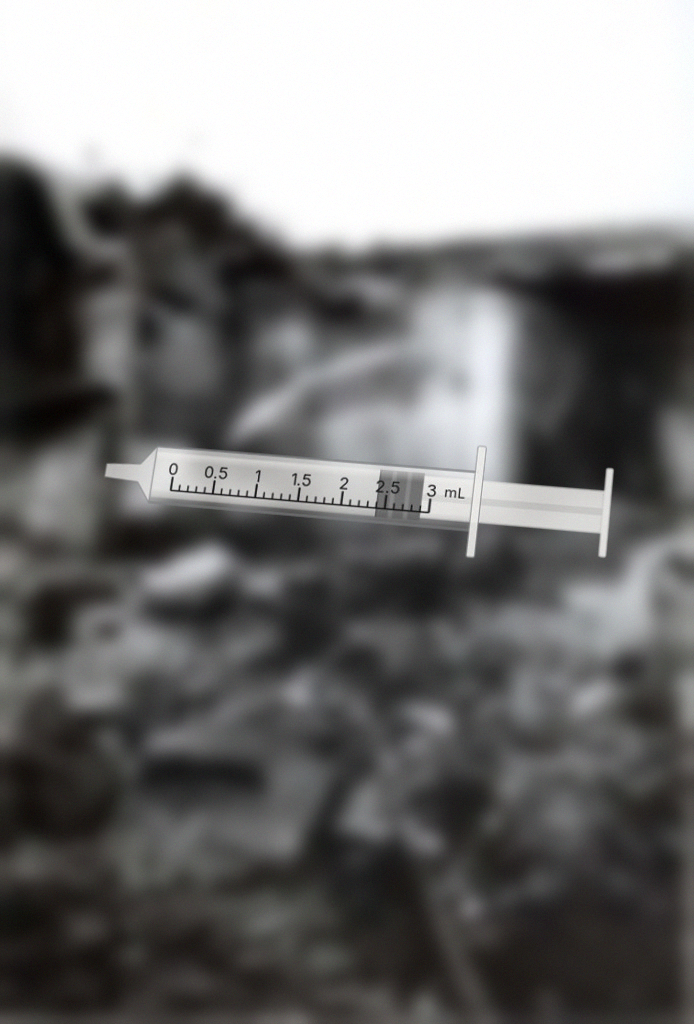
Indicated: 2.4; mL
